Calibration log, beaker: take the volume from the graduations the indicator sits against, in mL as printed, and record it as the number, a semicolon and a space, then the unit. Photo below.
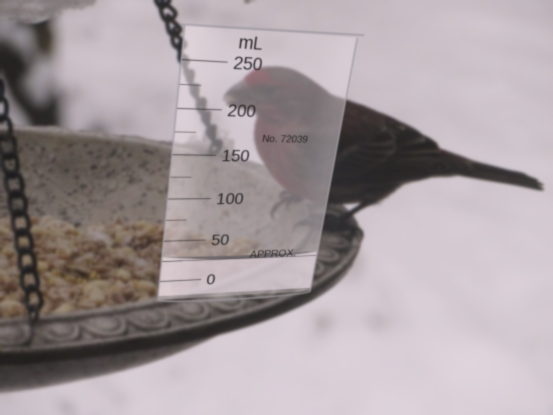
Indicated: 25; mL
